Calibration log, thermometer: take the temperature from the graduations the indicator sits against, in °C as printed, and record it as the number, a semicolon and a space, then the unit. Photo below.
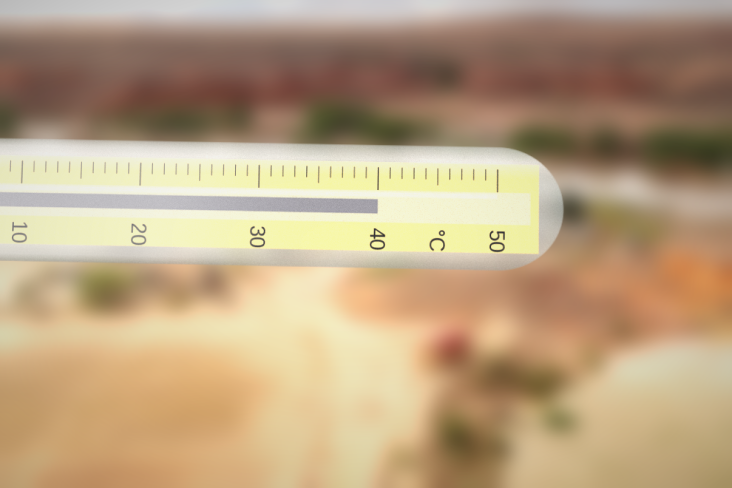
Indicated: 40; °C
